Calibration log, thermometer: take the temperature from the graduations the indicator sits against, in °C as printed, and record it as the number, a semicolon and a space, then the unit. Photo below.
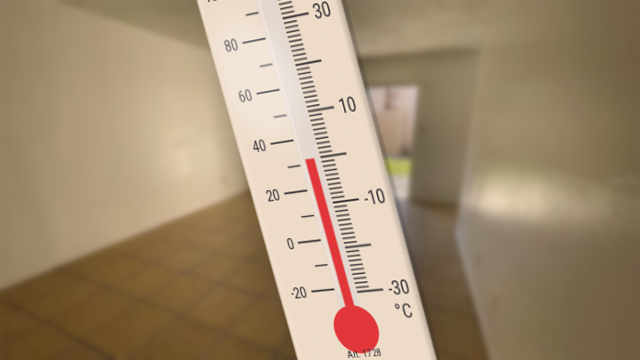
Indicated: 0; °C
